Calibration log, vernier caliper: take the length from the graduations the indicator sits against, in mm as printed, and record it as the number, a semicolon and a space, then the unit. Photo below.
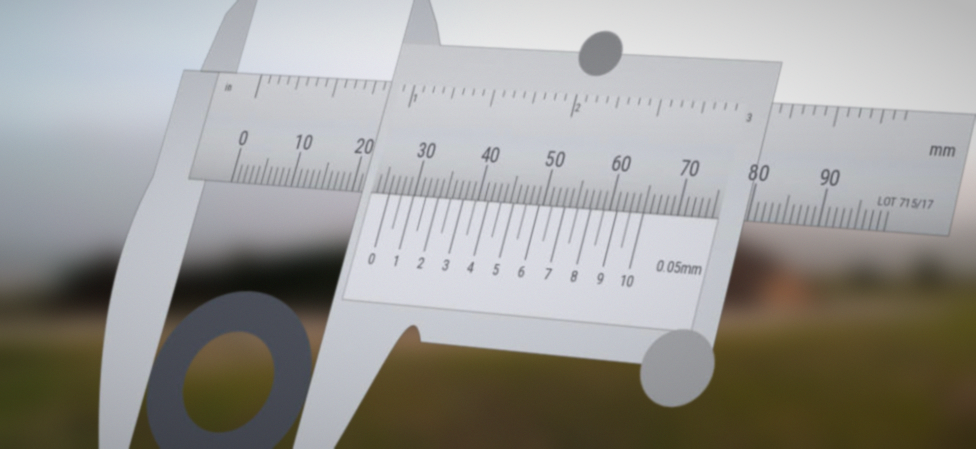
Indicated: 26.0; mm
